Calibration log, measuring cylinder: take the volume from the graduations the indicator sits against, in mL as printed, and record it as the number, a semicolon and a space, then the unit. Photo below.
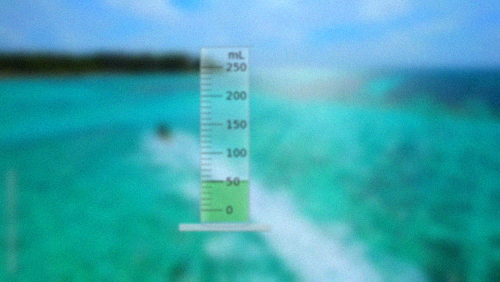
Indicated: 50; mL
